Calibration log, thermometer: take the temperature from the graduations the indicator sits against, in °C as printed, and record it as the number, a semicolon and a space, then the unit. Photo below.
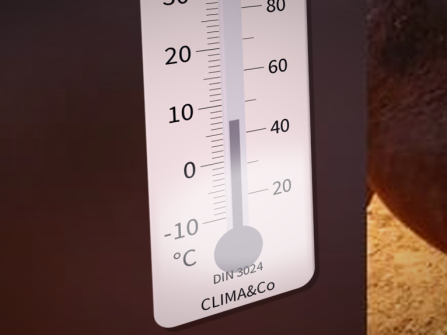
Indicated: 7; °C
